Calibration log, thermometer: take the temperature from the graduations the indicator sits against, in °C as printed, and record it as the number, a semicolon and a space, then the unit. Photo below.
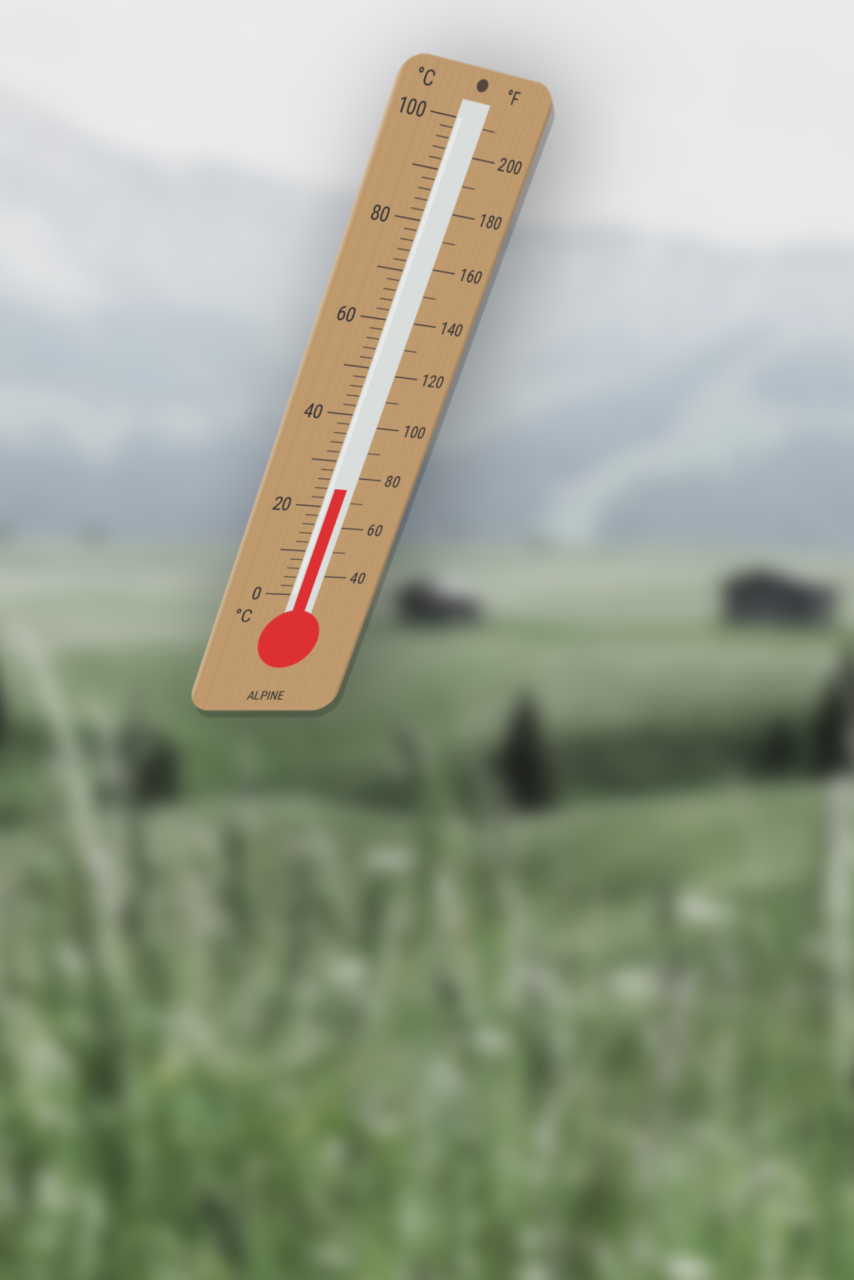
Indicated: 24; °C
